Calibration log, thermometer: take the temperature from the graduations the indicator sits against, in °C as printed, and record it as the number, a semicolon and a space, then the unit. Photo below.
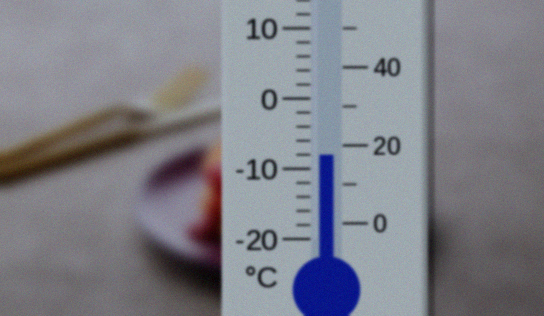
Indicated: -8; °C
